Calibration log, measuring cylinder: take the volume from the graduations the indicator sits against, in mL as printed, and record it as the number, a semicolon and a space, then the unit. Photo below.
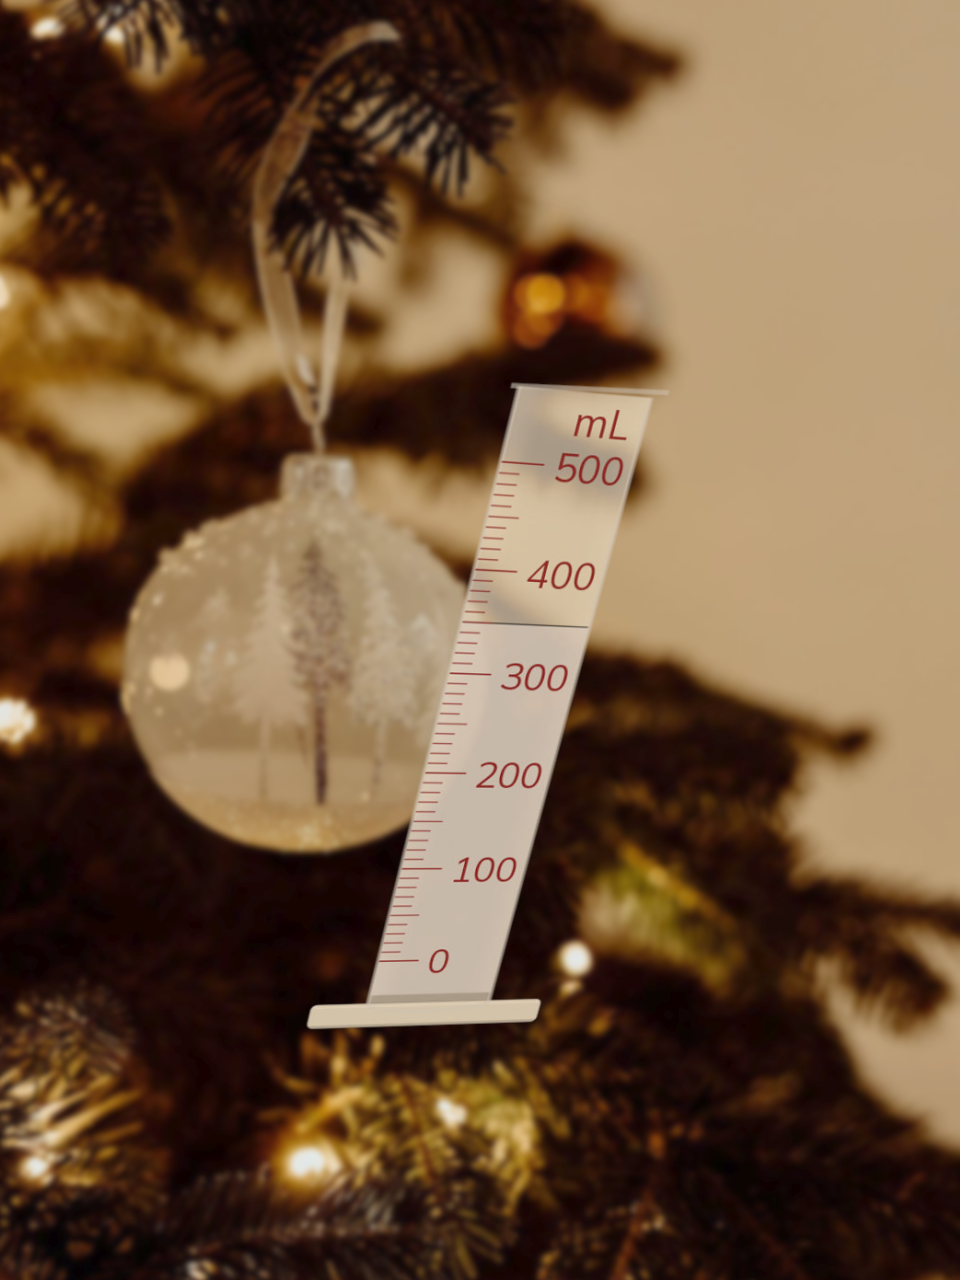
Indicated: 350; mL
